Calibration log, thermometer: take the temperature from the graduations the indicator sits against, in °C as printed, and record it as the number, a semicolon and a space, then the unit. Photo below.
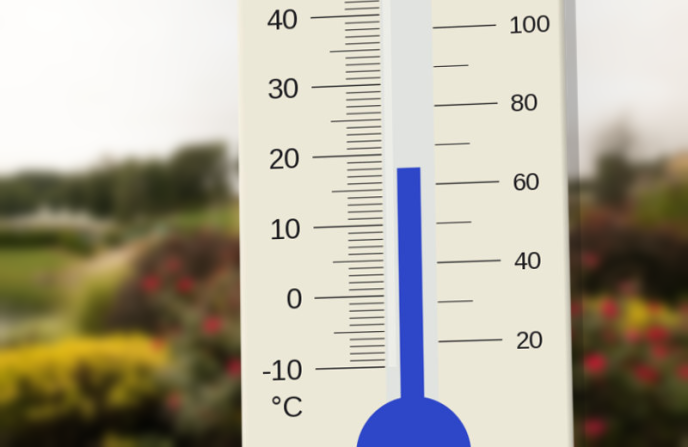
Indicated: 18; °C
